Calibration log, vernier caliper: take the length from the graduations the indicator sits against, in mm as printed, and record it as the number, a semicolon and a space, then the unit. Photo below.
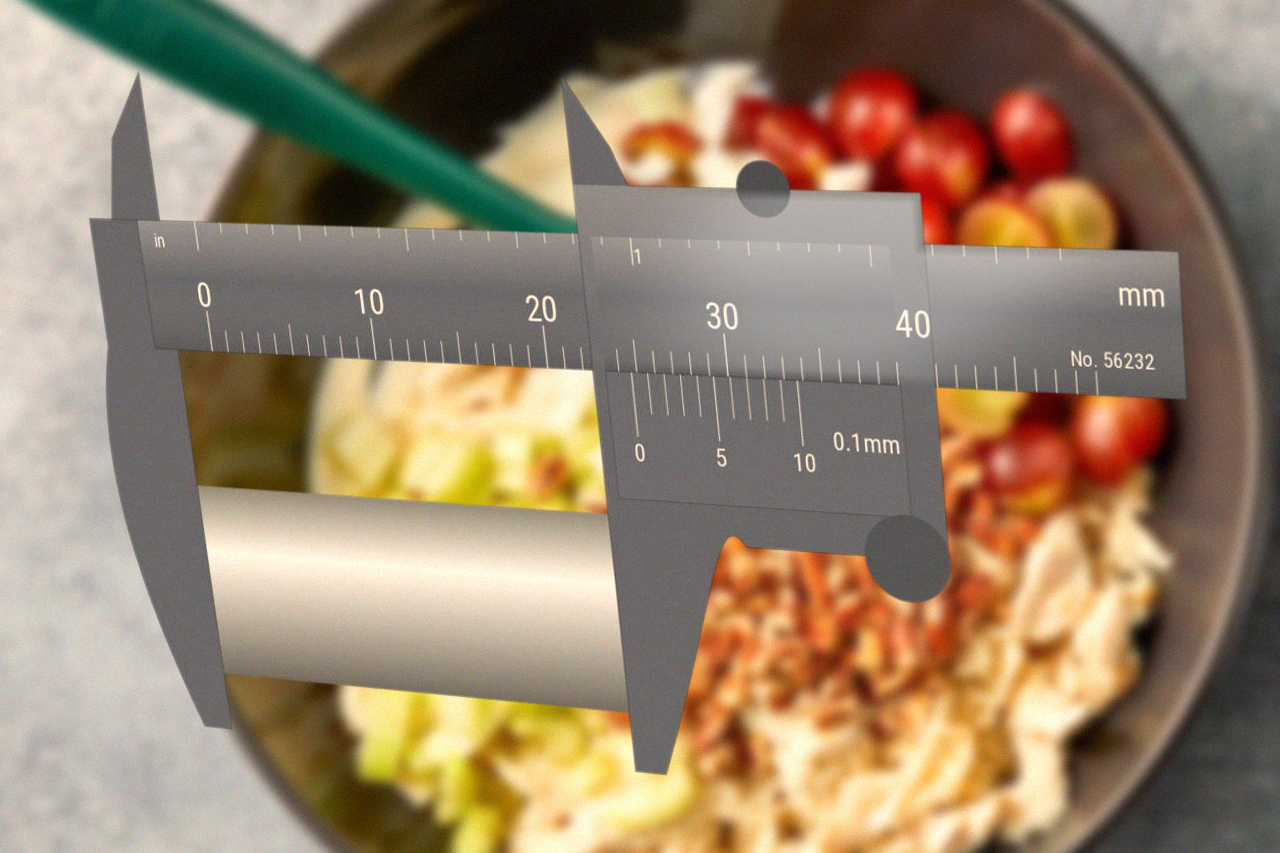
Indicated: 24.7; mm
